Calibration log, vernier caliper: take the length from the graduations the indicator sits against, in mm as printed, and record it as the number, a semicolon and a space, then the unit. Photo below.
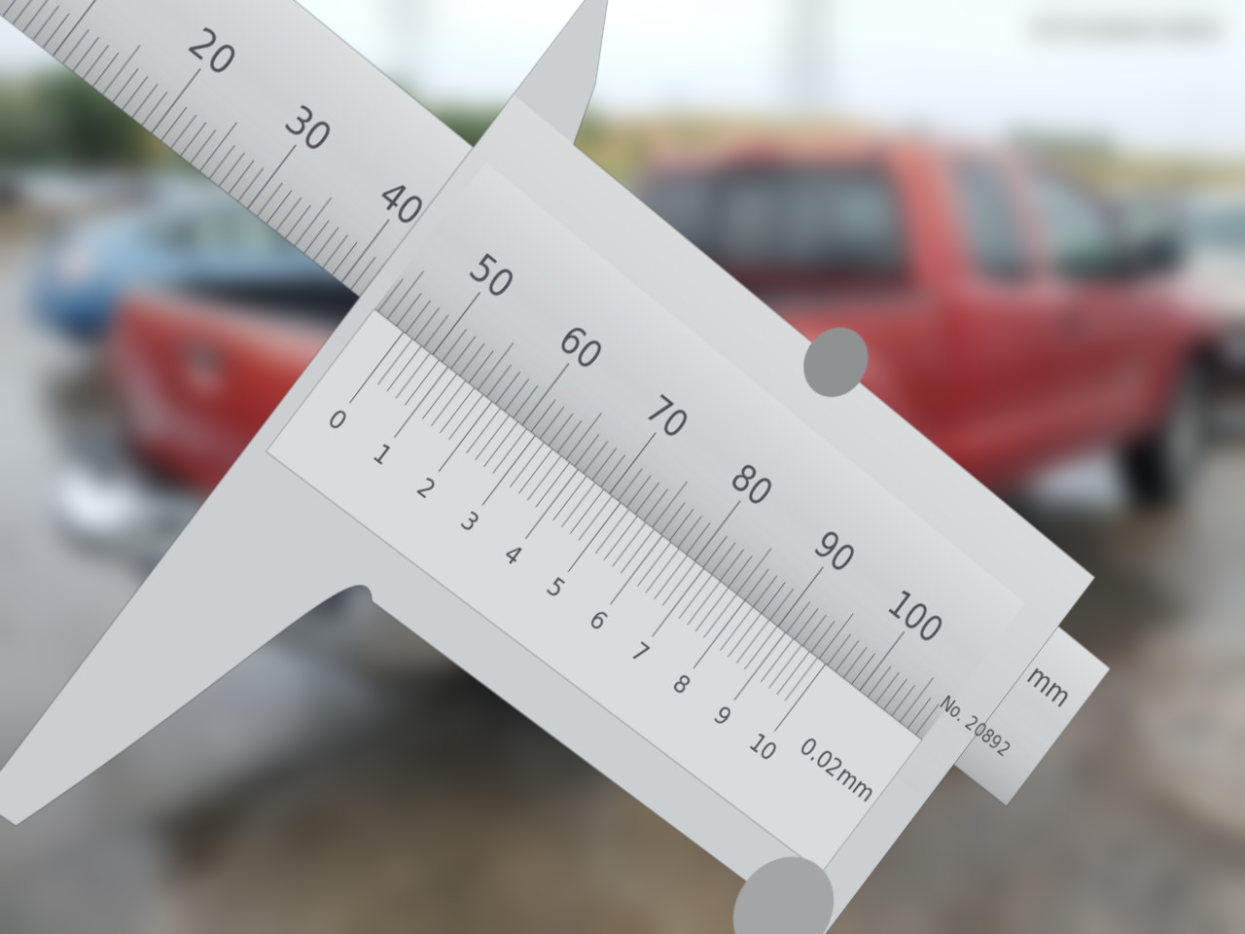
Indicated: 46.8; mm
